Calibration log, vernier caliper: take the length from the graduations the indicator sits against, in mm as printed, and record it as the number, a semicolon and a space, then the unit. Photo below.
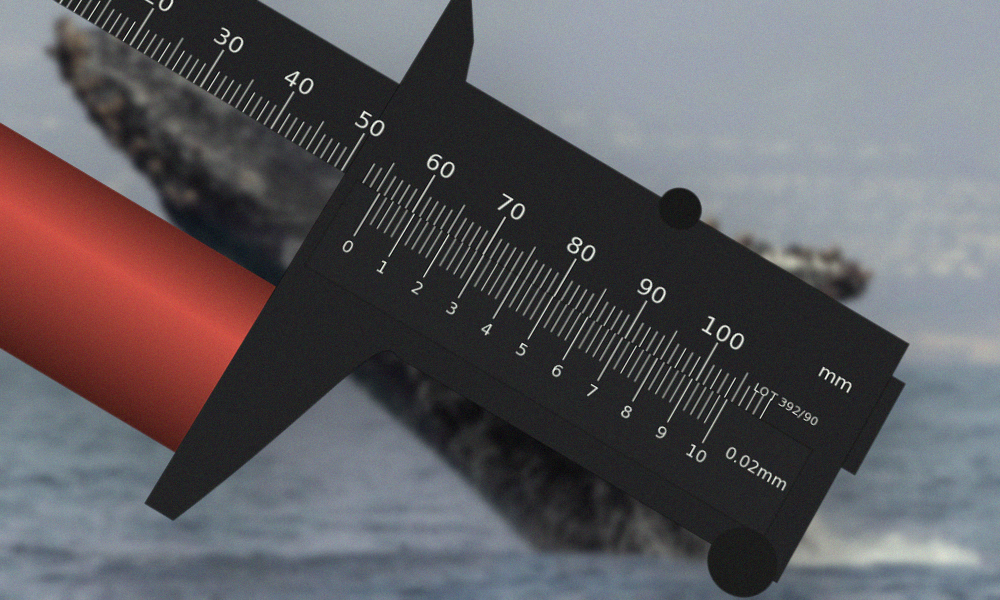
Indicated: 55.4; mm
